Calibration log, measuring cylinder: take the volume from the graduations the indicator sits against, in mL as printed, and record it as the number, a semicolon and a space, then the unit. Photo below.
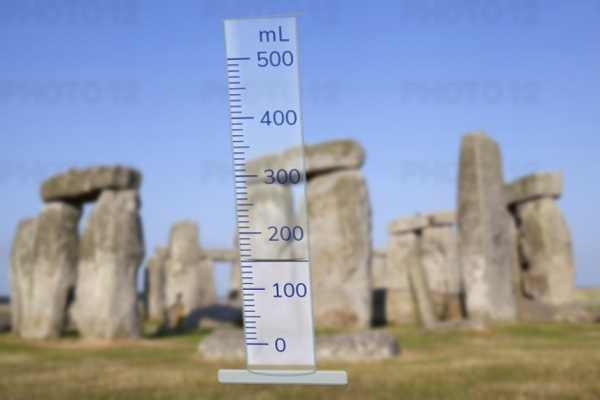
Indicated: 150; mL
